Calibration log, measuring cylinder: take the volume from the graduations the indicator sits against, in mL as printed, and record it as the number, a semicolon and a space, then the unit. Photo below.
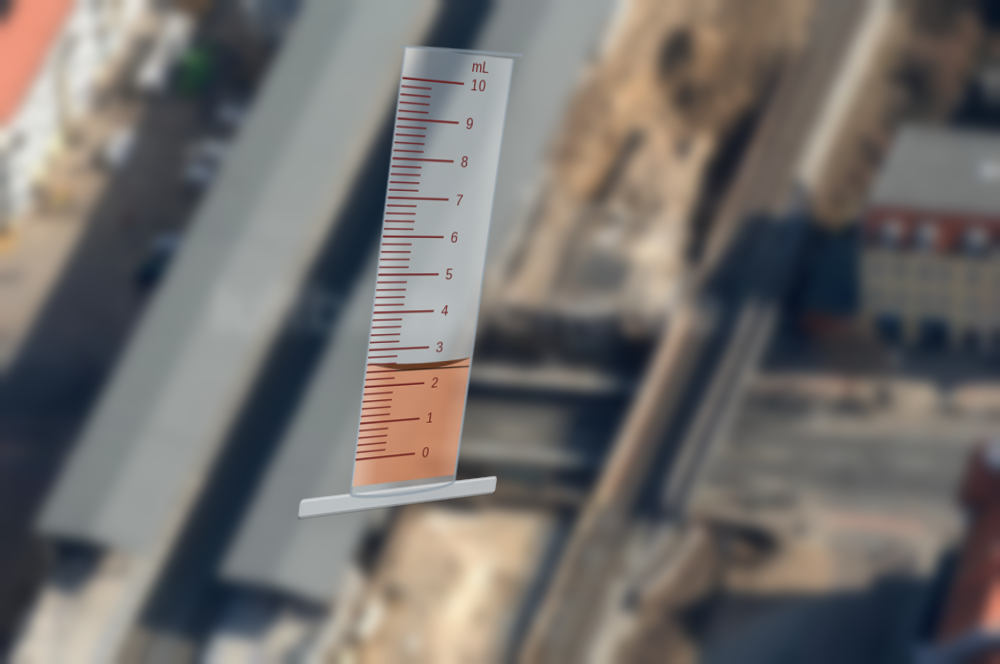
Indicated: 2.4; mL
